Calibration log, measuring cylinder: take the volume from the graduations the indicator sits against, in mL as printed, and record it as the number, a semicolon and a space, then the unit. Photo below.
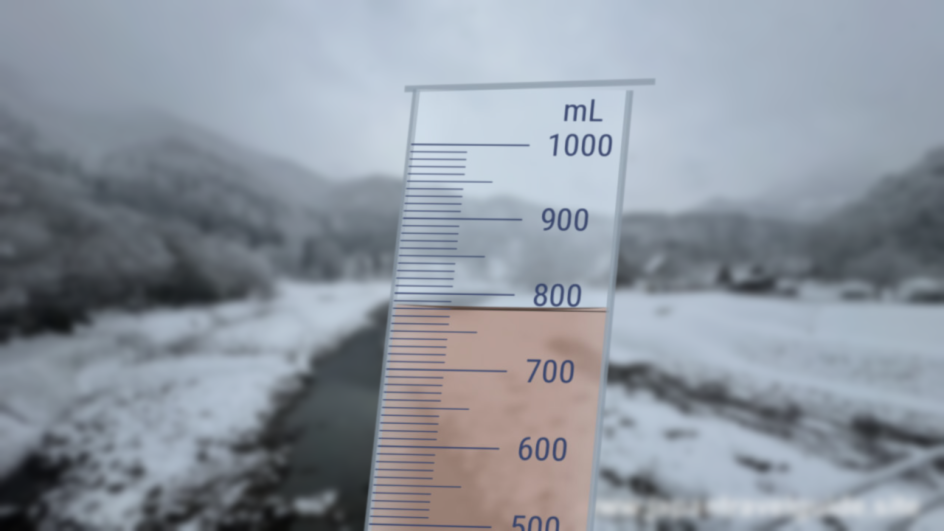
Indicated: 780; mL
